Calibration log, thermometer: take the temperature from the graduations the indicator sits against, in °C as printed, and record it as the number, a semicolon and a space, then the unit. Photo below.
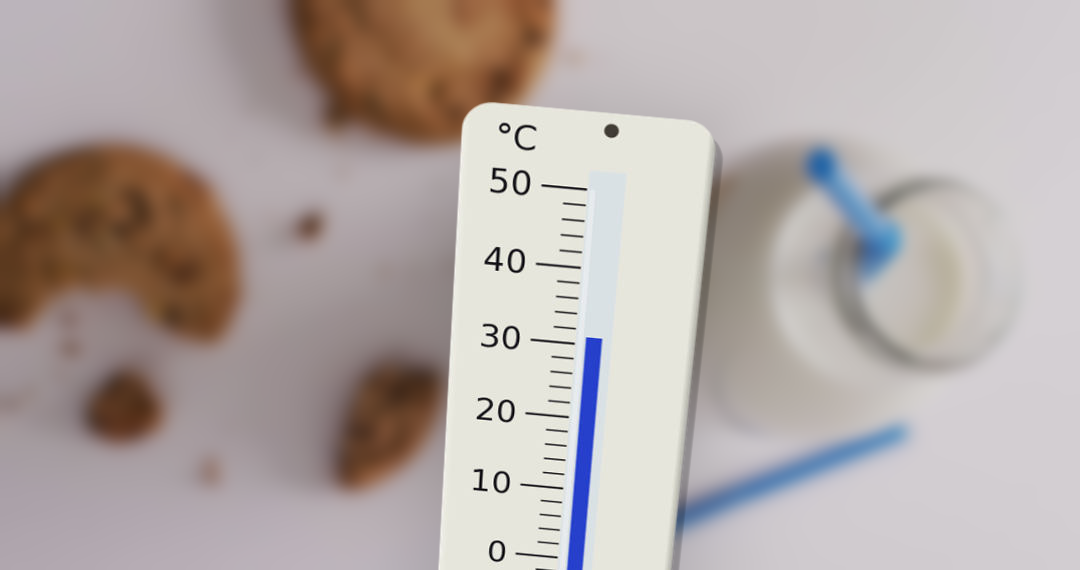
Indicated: 31; °C
